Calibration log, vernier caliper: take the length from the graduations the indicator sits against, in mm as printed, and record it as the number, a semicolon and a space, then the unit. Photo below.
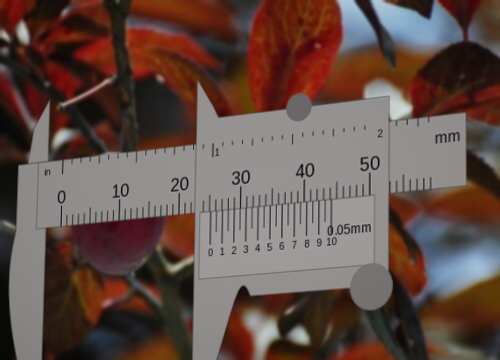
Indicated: 25.2; mm
